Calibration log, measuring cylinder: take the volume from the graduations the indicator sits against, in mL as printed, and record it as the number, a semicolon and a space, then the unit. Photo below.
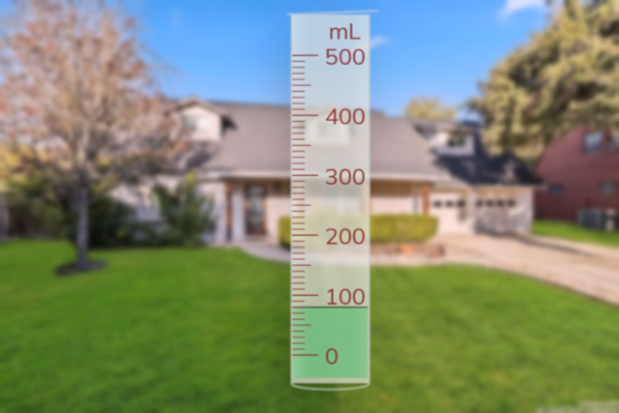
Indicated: 80; mL
